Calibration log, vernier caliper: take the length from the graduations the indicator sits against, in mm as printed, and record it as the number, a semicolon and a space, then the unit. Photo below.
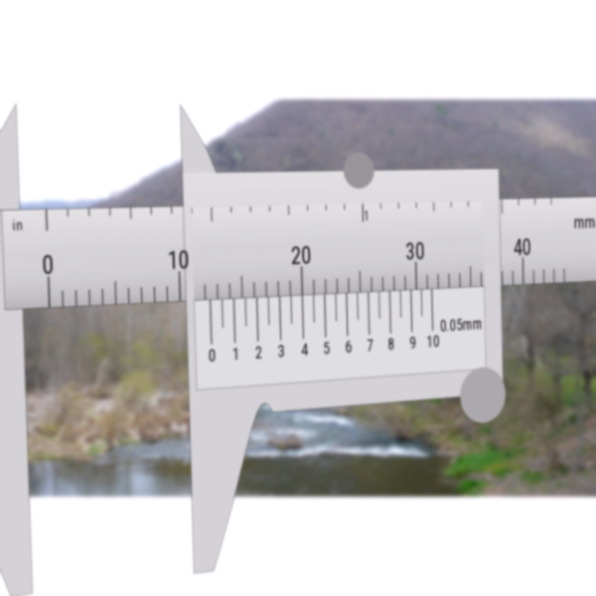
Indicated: 12.4; mm
